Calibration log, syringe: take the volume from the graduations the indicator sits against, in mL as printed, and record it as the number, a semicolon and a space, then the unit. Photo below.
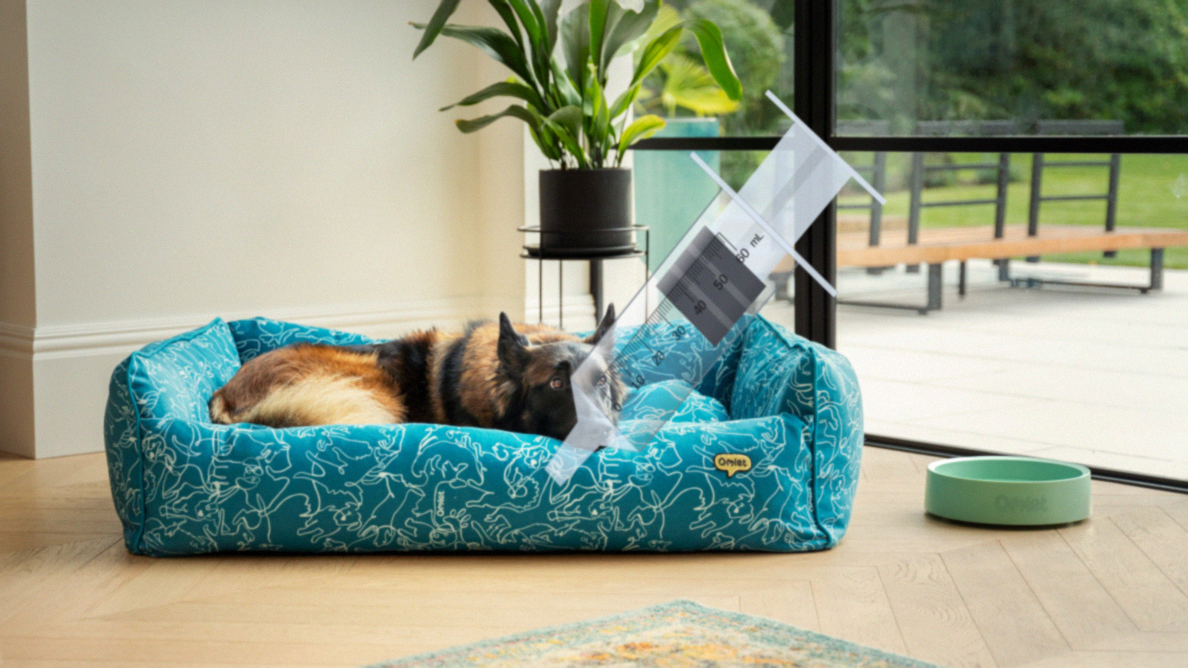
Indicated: 35; mL
